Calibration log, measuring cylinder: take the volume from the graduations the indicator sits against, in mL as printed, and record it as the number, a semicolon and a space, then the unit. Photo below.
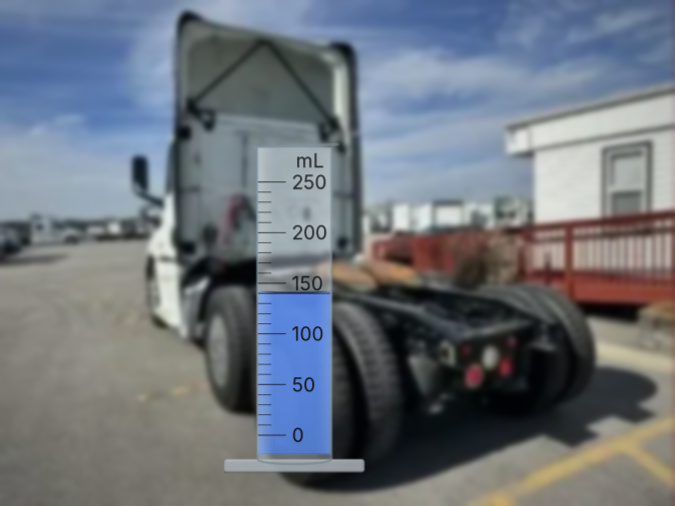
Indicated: 140; mL
